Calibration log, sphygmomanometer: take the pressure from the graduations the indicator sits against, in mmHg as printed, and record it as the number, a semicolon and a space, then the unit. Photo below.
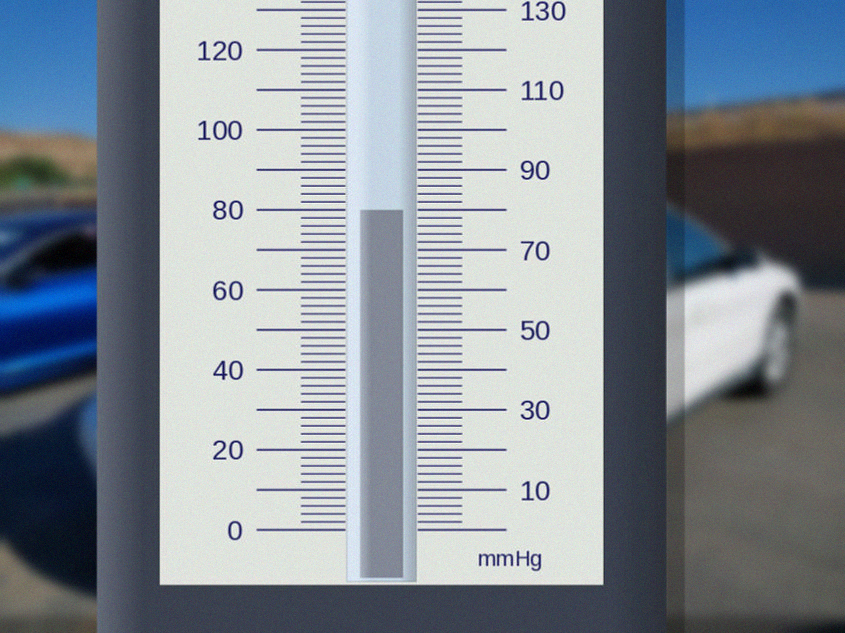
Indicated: 80; mmHg
